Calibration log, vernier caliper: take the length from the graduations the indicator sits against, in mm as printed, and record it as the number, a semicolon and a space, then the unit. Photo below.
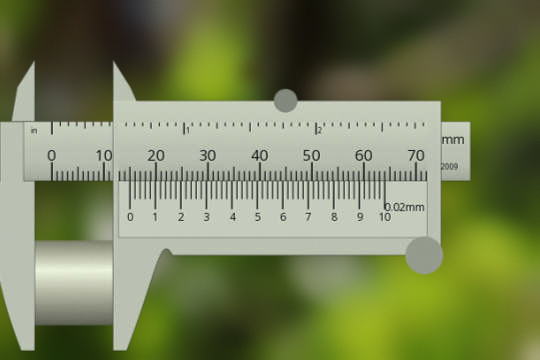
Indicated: 15.0; mm
